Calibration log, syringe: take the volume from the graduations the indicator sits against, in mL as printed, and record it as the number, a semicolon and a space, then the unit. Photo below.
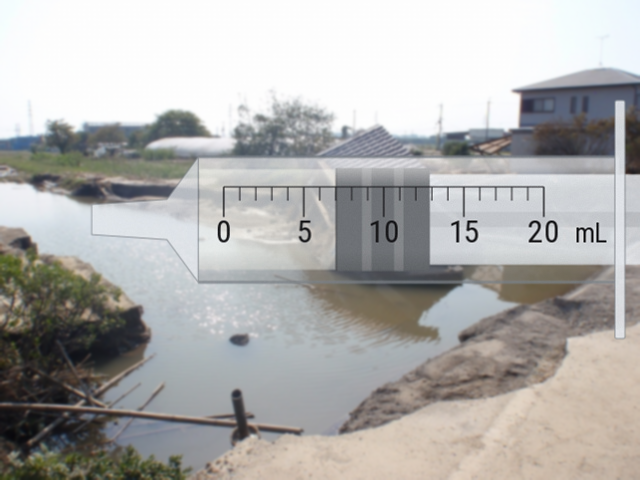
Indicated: 7; mL
